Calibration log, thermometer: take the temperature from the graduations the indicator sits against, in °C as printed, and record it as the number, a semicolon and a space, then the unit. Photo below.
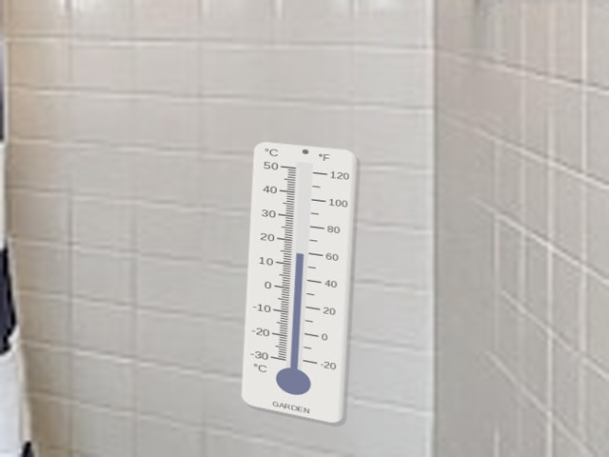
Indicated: 15; °C
